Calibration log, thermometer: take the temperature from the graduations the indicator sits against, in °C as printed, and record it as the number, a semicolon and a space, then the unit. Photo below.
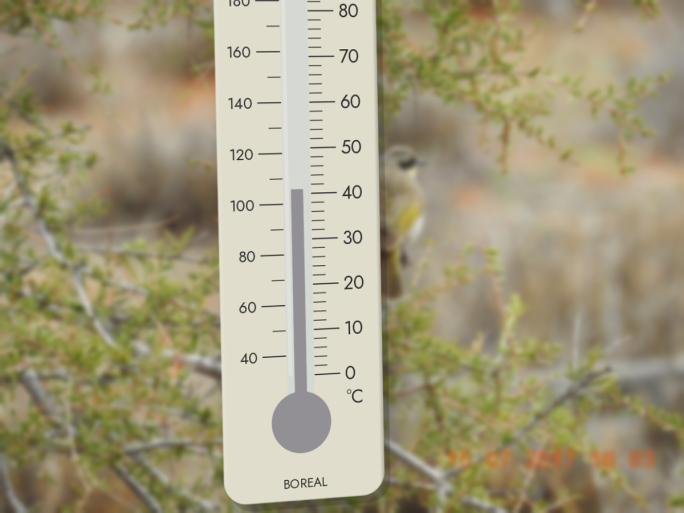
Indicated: 41; °C
